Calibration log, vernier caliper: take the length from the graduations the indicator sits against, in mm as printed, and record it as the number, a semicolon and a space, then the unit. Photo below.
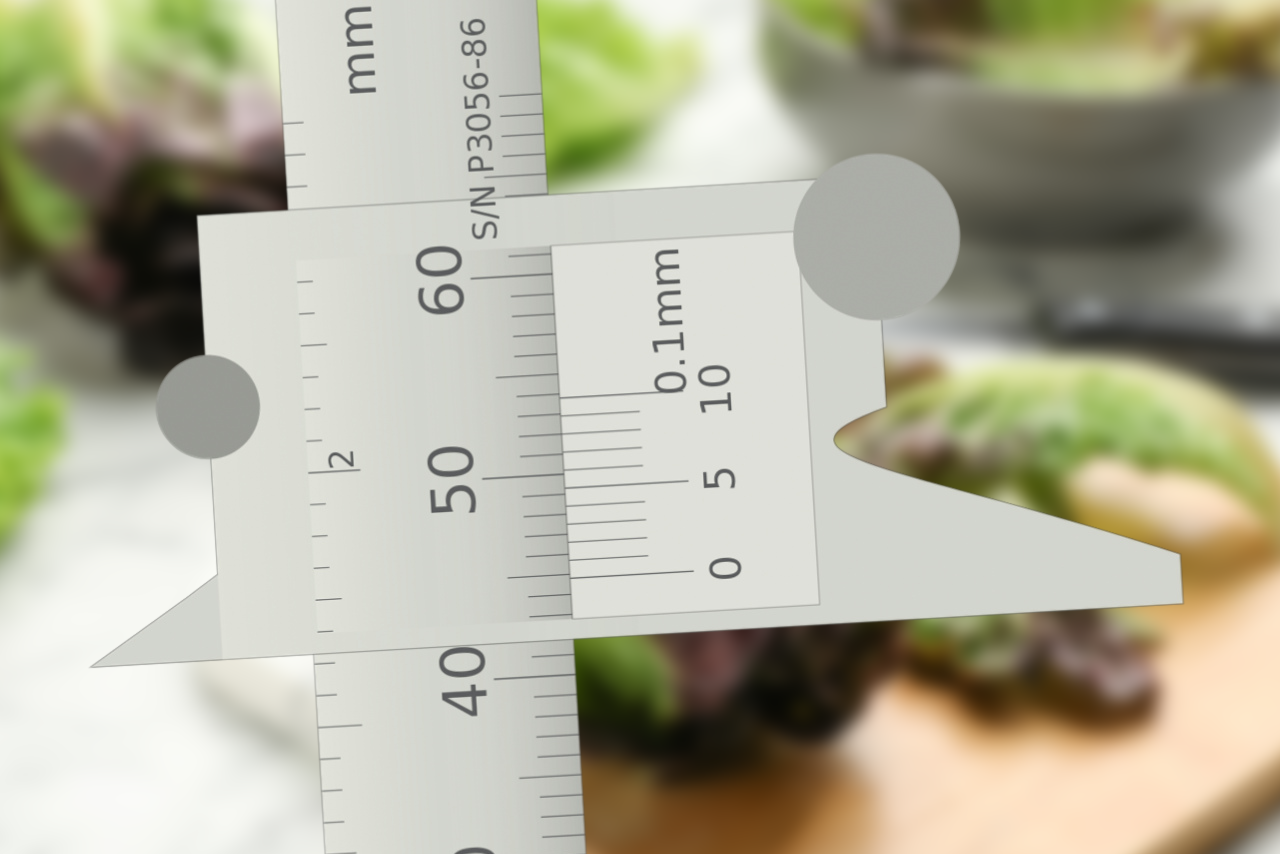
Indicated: 44.8; mm
